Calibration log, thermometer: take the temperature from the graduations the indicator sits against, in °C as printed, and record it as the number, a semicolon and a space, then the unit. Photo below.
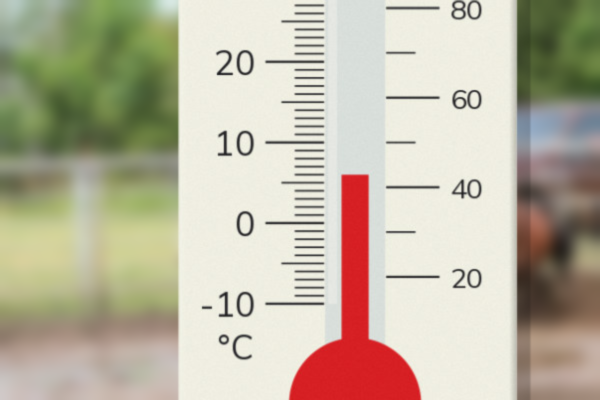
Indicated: 6; °C
